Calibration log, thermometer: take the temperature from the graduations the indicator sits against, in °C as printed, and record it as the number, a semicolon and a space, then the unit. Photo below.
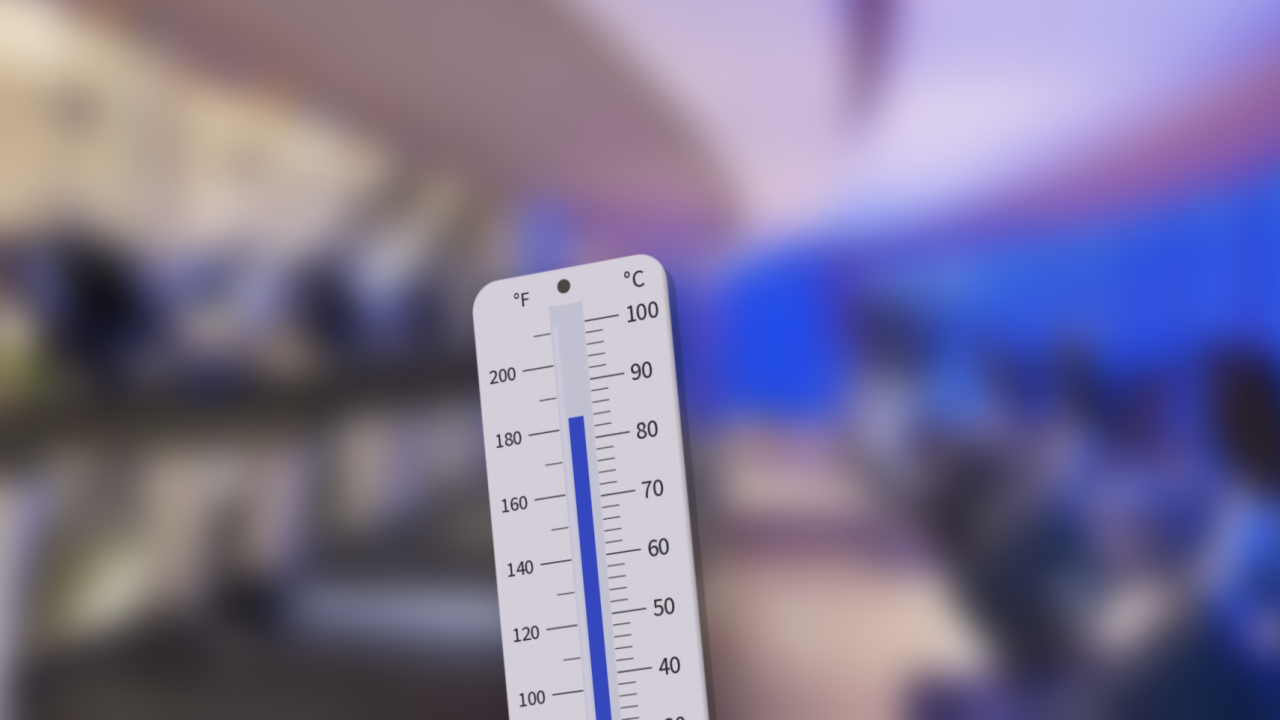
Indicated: 84; °C
